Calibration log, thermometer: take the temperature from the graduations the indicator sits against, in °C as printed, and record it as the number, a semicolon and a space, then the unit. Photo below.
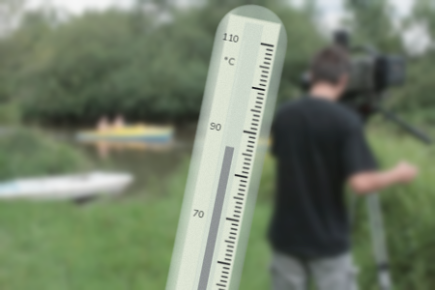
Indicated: 86; °C
